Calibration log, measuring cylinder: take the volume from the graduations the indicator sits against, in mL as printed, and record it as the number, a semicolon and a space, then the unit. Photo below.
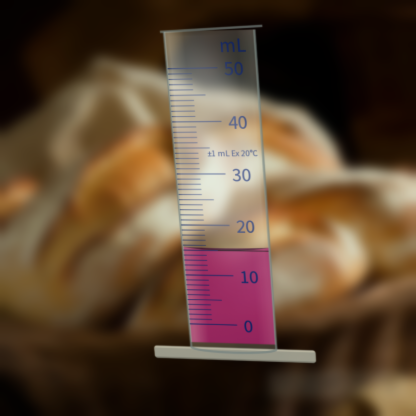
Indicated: 15; mL
